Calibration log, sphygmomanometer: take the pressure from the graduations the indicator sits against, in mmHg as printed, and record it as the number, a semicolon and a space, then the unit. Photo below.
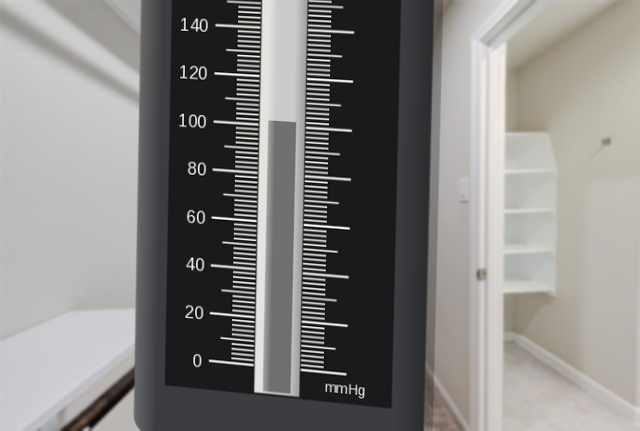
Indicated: 102; mmHg
